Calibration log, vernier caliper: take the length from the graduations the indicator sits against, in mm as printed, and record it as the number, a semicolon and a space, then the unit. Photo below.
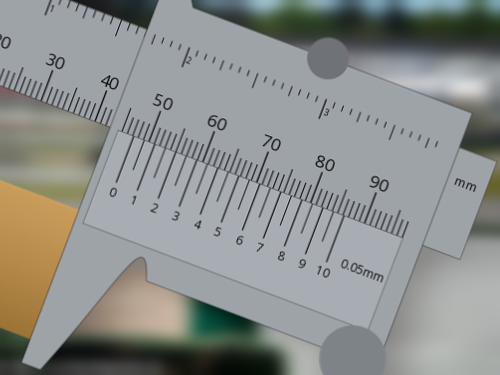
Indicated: 47.2; mm
